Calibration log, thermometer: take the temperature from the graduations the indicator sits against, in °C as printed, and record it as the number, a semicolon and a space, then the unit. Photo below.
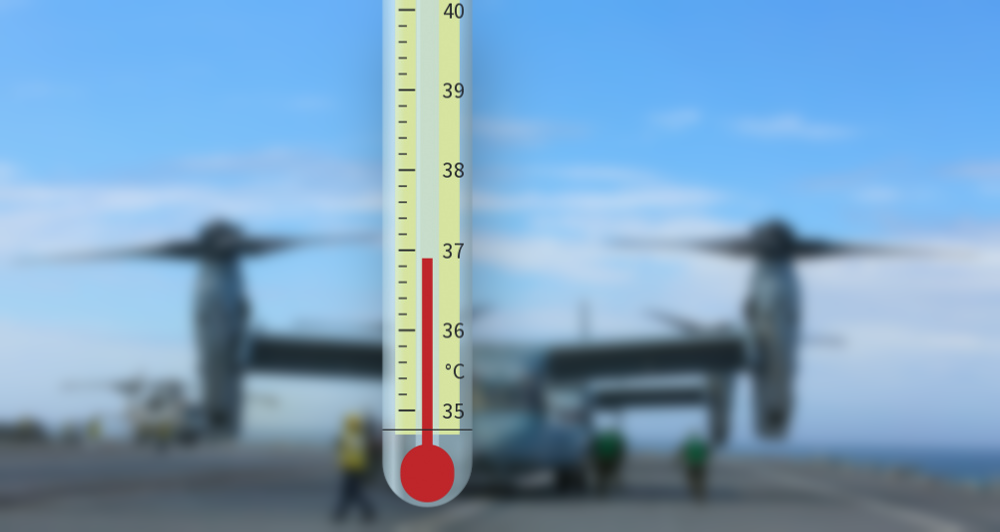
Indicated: 36.9; °C
